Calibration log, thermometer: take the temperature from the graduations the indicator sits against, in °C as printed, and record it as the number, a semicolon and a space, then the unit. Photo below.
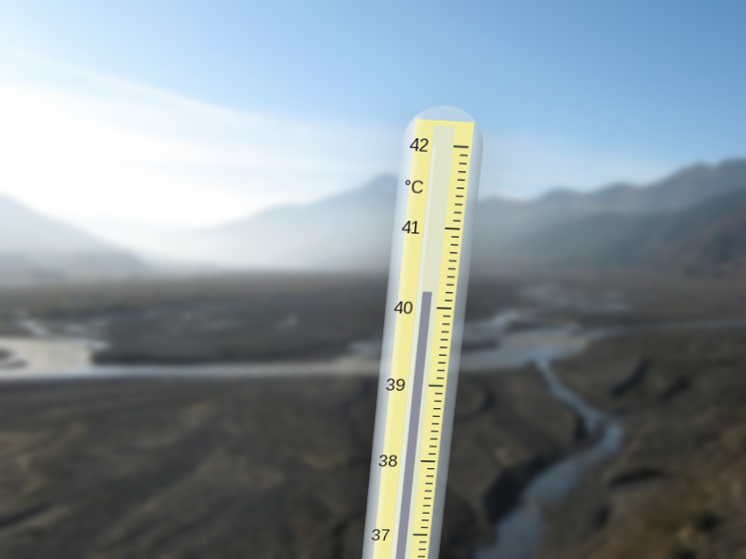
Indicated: 40.2; °C
